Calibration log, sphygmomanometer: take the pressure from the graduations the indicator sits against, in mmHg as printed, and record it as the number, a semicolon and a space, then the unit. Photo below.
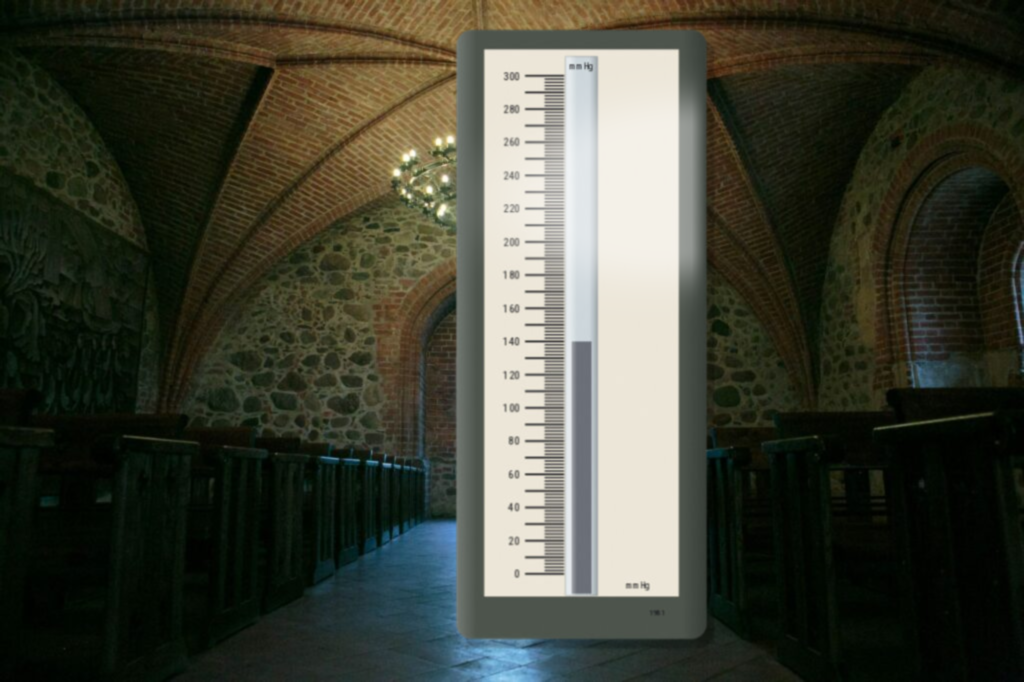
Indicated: 140; mmHg
